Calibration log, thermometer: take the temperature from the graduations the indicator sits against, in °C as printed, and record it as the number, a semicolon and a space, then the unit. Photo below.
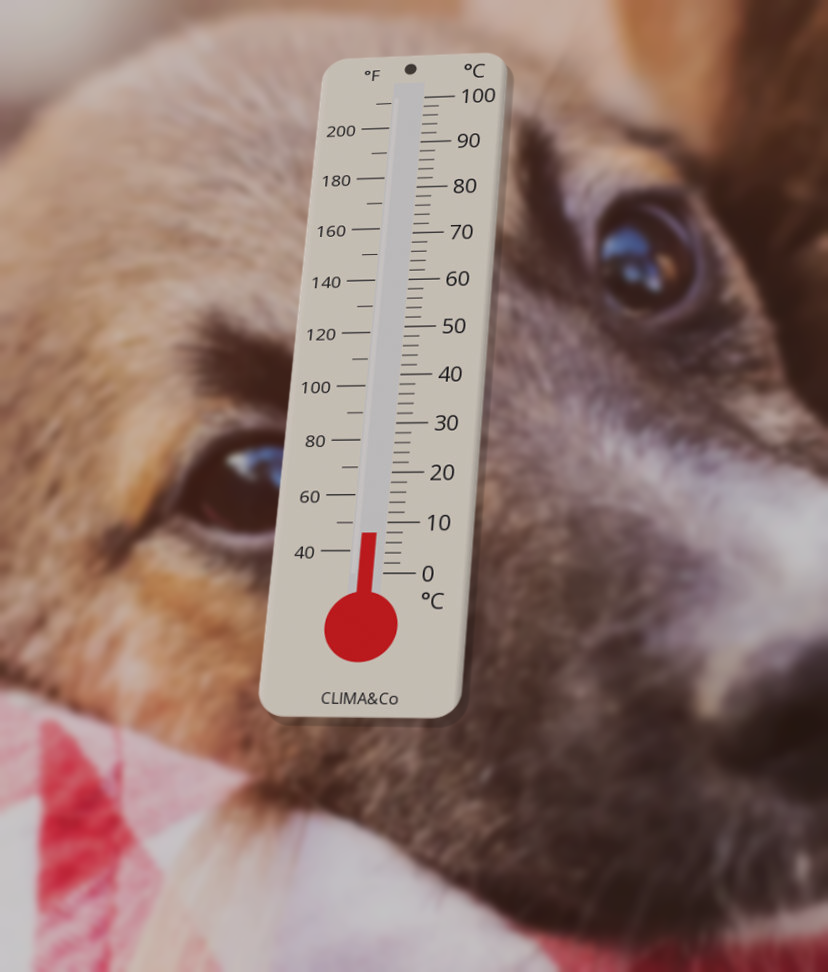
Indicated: 8; °C
